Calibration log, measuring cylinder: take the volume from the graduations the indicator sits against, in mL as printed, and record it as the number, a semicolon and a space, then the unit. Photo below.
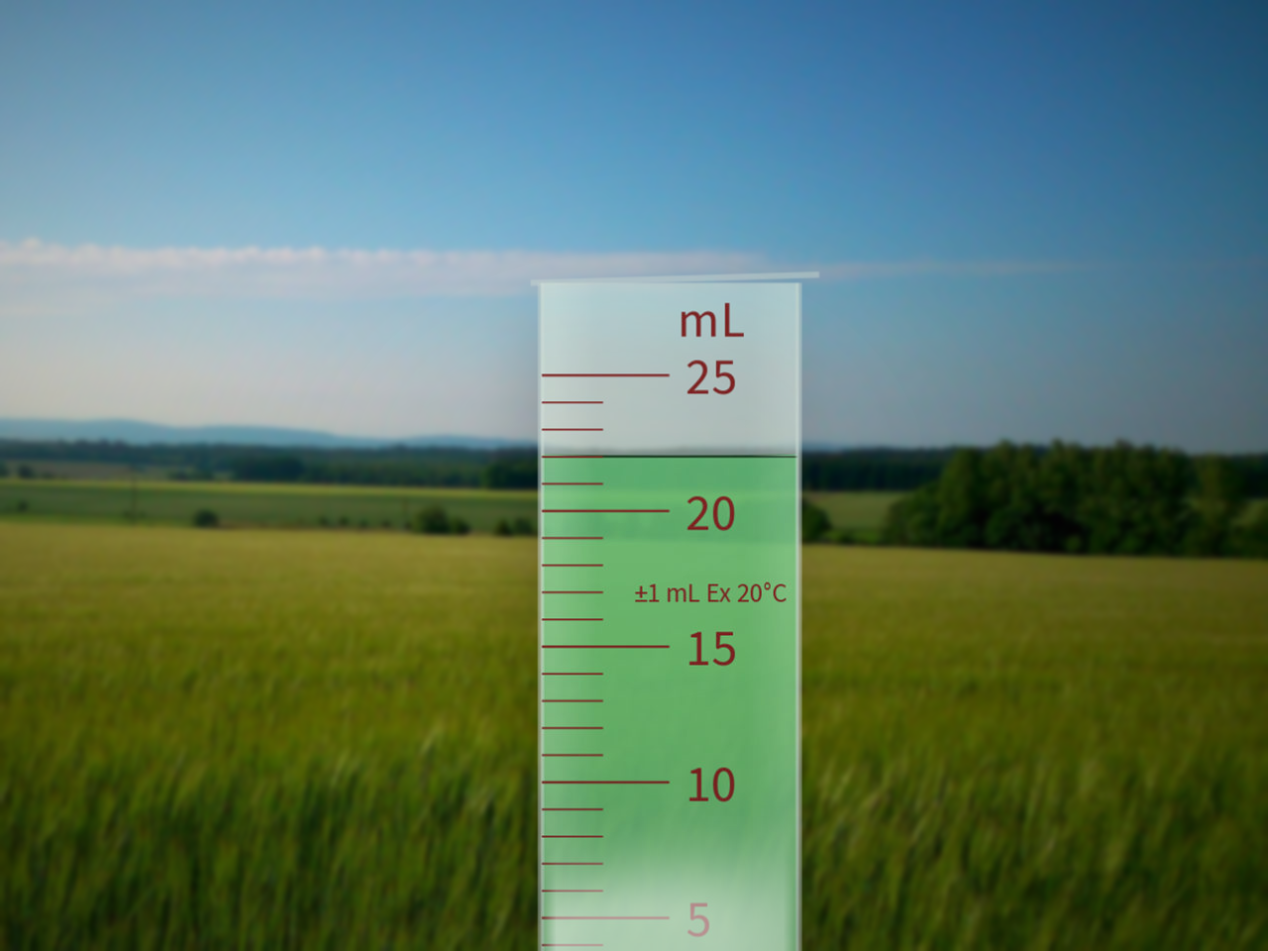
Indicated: 22; mL
